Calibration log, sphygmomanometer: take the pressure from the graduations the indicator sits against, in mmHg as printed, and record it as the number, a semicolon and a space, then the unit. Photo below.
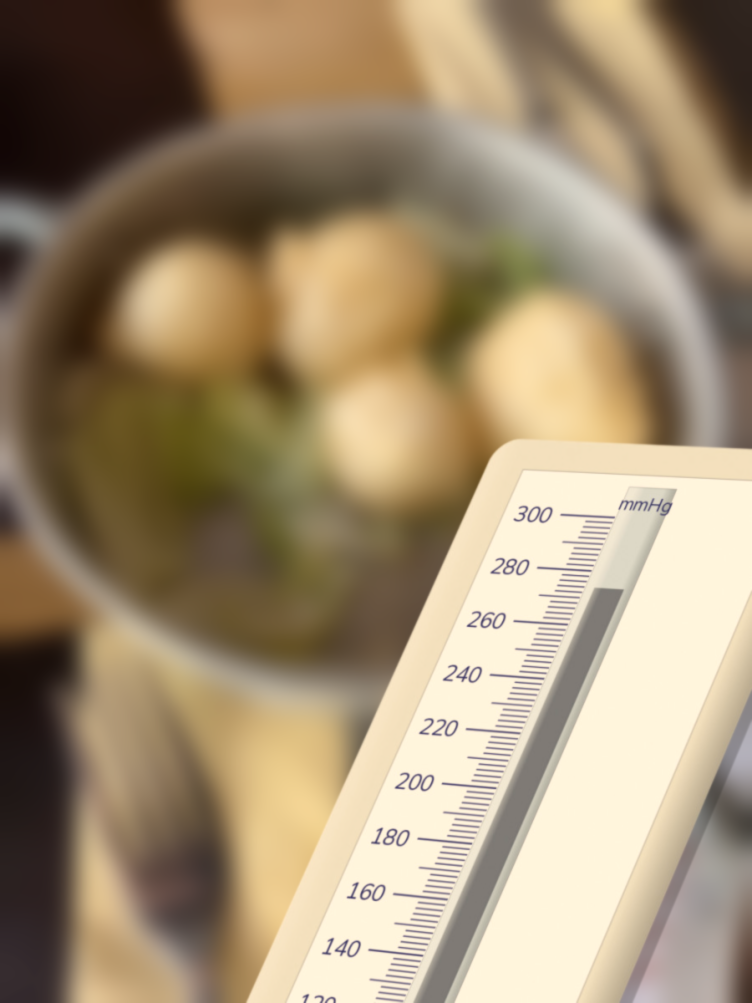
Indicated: 274; mmHg
